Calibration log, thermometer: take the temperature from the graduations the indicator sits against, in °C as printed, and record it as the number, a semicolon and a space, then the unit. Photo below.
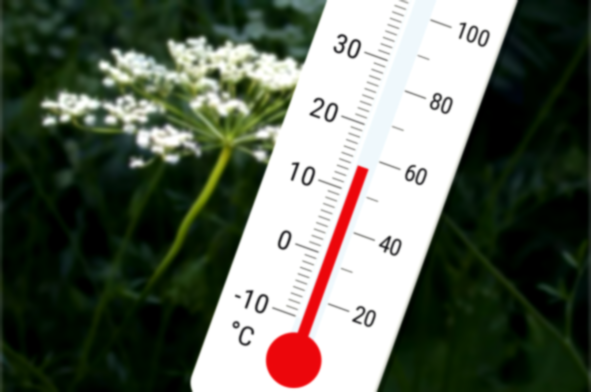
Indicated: 14; °C
